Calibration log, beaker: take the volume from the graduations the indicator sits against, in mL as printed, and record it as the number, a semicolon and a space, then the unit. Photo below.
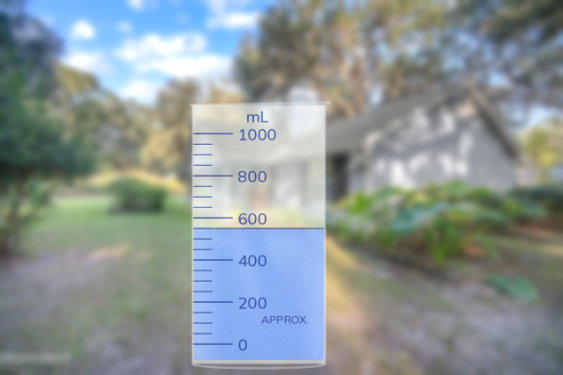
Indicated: 550; mL
